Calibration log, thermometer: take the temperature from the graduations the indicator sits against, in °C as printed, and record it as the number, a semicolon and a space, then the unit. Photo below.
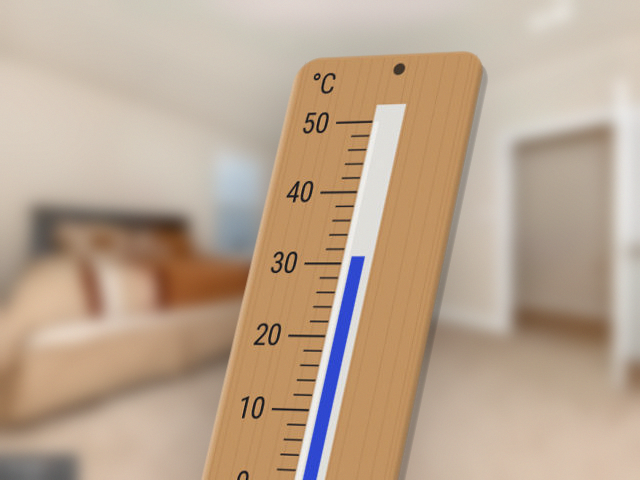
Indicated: 31; °C
